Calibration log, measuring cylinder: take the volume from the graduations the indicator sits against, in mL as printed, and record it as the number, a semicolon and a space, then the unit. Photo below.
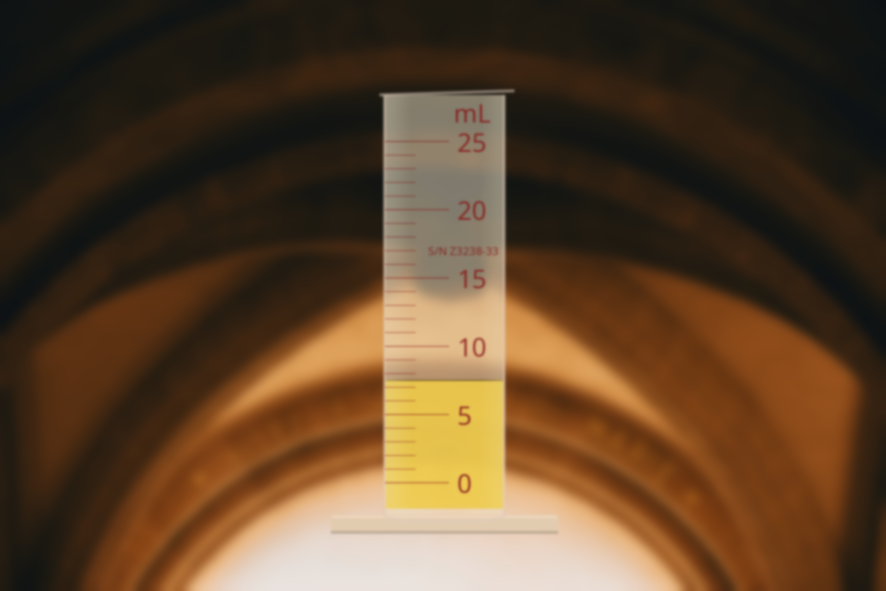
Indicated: 7.5; mL
